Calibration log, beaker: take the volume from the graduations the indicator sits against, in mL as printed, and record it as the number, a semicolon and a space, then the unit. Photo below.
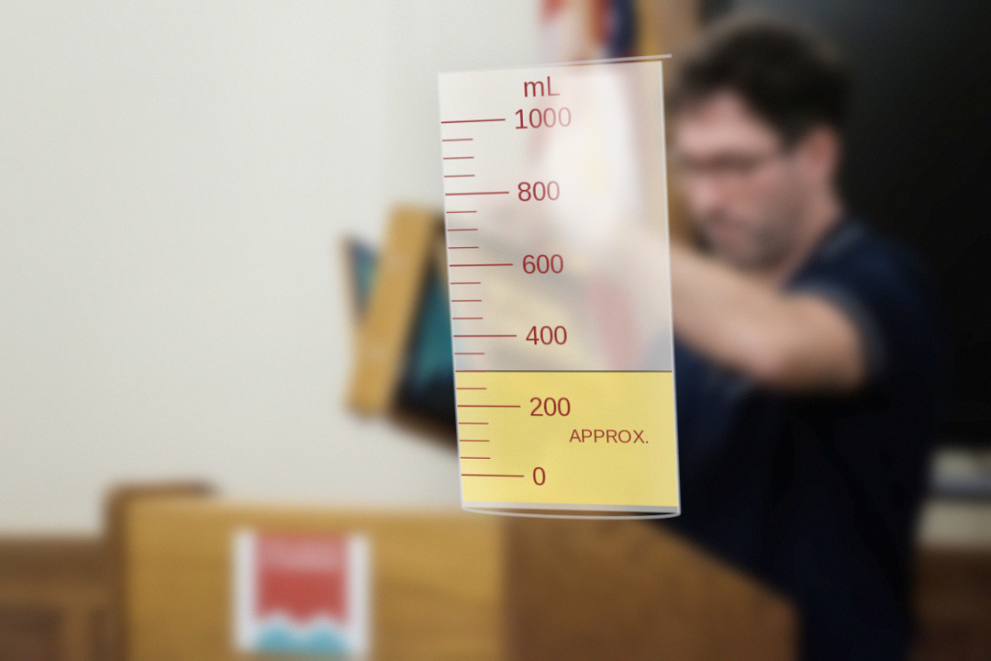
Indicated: 300; mL
